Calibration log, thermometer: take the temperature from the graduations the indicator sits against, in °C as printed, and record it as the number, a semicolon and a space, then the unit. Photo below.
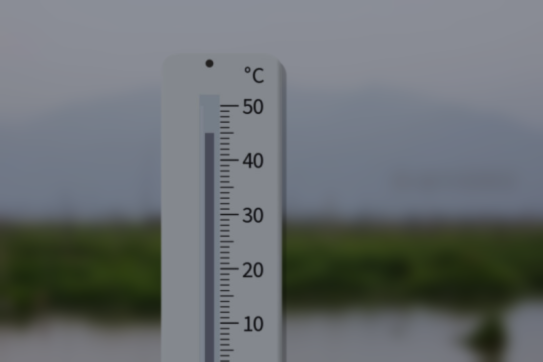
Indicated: 45; °C
